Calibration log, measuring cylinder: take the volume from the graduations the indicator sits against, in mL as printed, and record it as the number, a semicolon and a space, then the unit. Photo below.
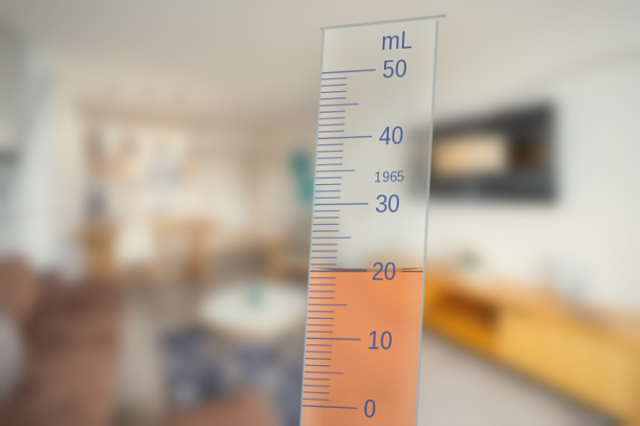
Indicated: 20; mL
